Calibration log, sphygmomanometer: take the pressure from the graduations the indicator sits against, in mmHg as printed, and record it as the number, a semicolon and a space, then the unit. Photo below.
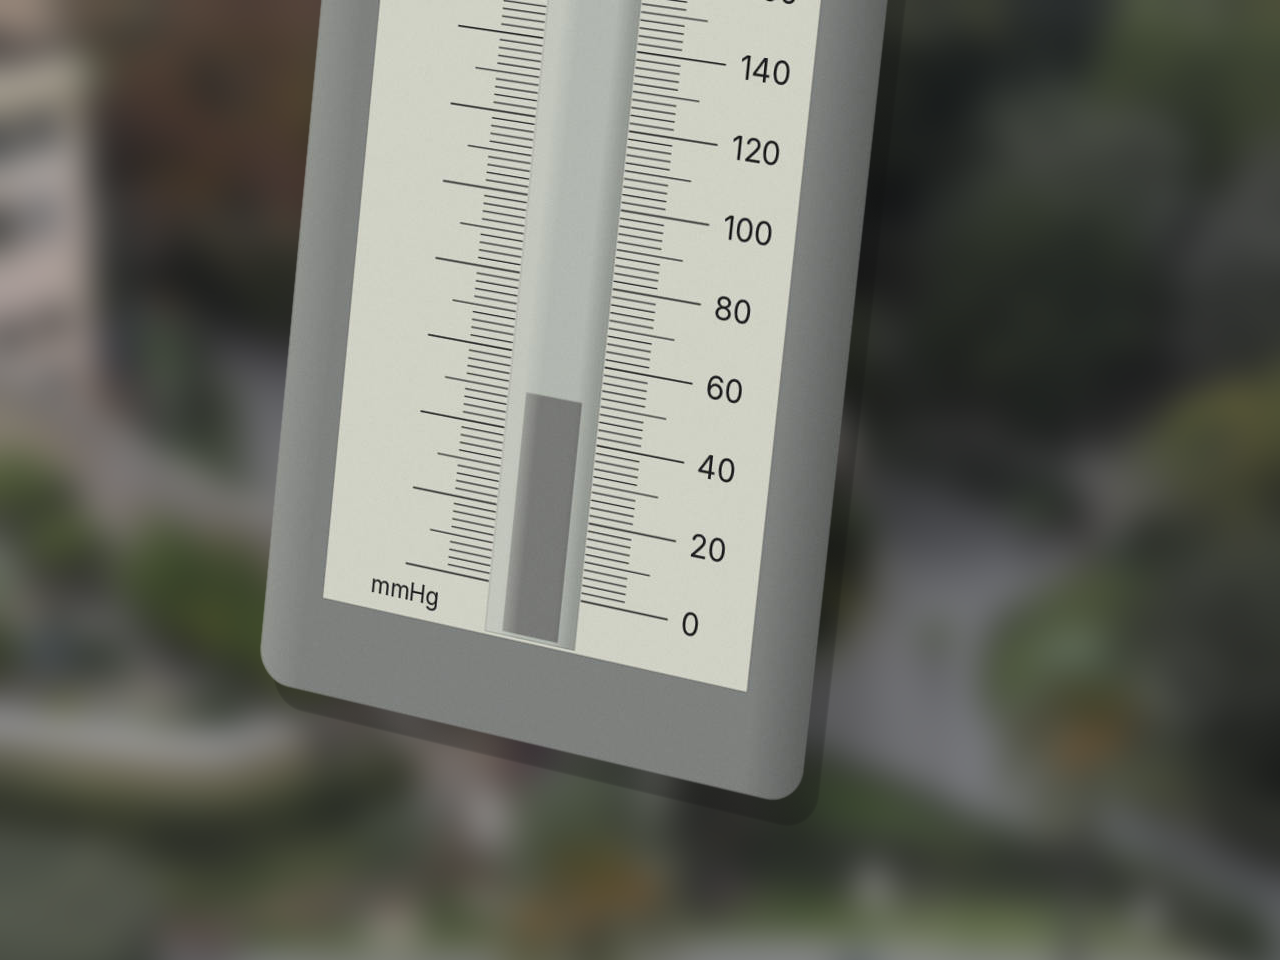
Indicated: 50; mmHg
